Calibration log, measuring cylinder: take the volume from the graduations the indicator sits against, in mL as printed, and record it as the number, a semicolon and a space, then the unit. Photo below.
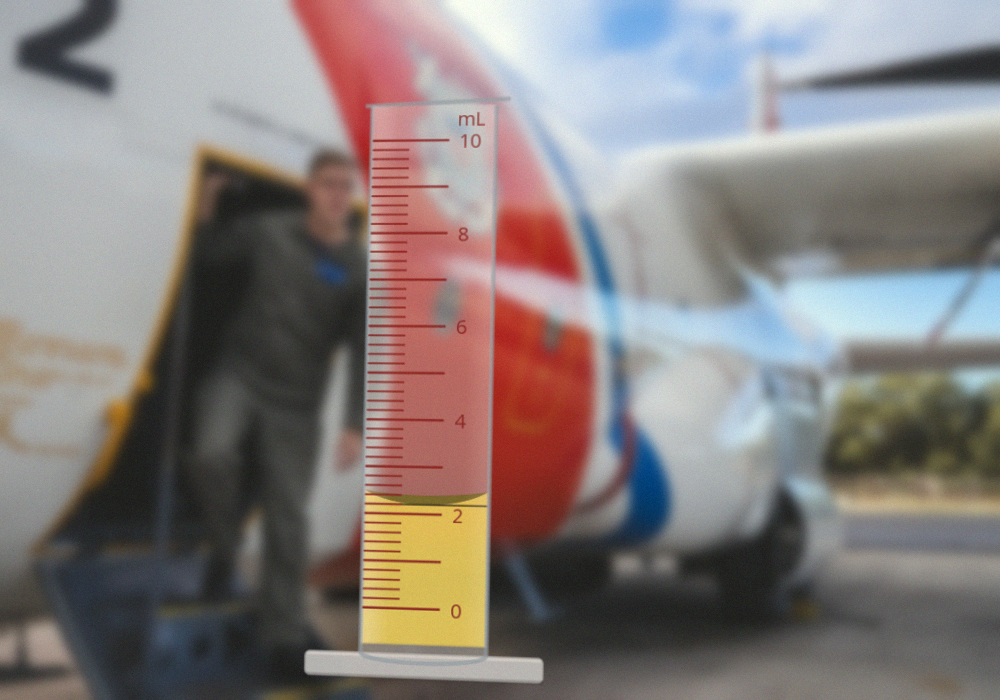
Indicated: 2.2; mL
